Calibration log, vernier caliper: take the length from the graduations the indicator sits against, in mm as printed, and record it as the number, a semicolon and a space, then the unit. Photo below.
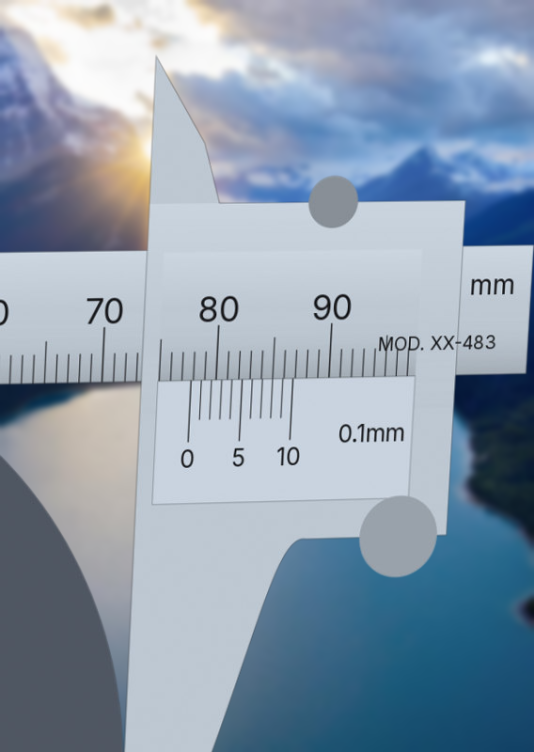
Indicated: 77.8; mm
